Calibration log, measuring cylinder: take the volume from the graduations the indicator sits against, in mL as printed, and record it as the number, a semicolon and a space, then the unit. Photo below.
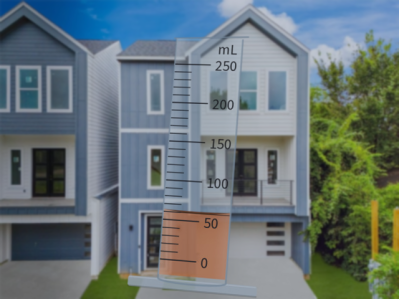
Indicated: 60; mL
